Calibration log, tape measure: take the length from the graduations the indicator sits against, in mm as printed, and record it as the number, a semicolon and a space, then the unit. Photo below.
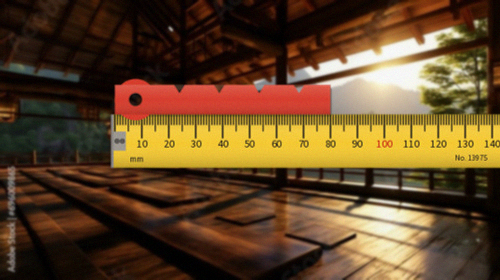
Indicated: 80; mm
